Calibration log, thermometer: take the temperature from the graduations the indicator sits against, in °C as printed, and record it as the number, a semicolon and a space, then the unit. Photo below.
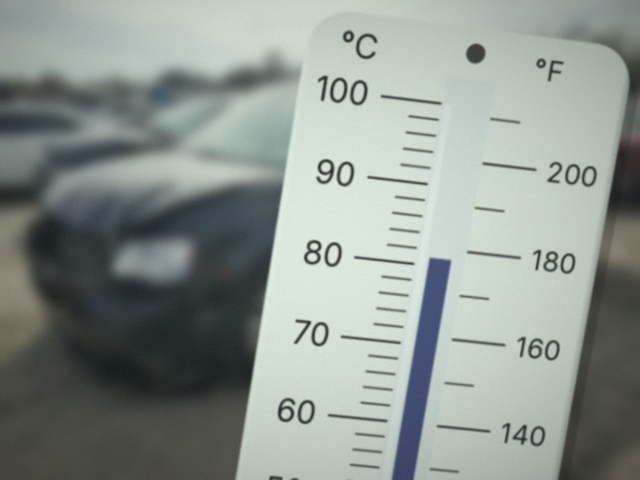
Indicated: 81; °C
